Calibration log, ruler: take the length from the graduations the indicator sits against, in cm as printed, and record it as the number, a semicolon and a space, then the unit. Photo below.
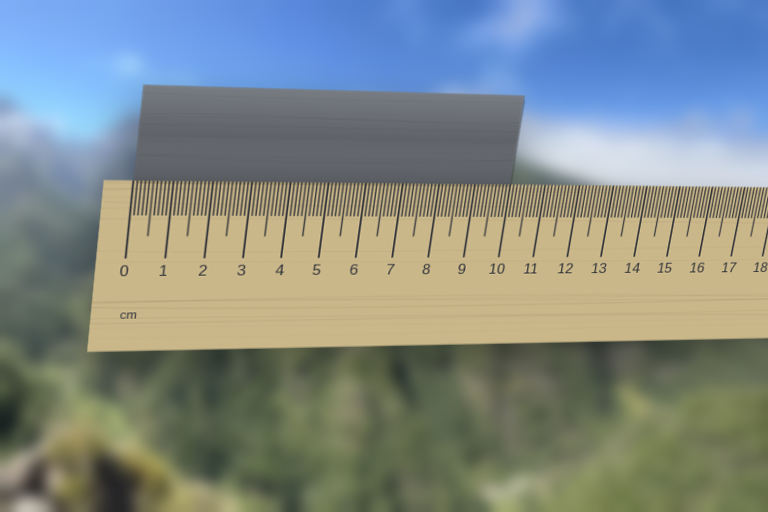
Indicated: 10; cm
